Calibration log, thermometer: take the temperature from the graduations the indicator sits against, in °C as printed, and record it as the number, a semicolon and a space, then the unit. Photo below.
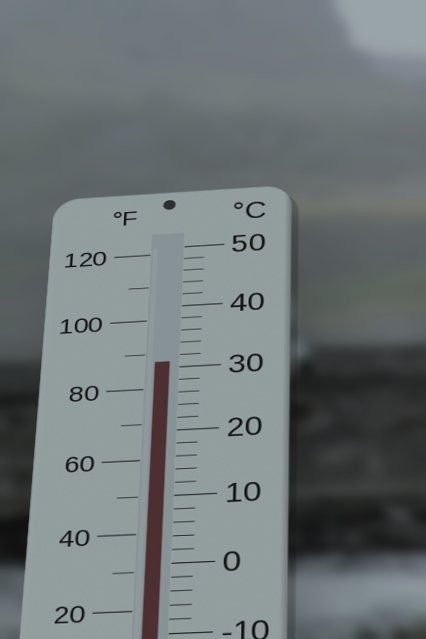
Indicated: 31; °C
